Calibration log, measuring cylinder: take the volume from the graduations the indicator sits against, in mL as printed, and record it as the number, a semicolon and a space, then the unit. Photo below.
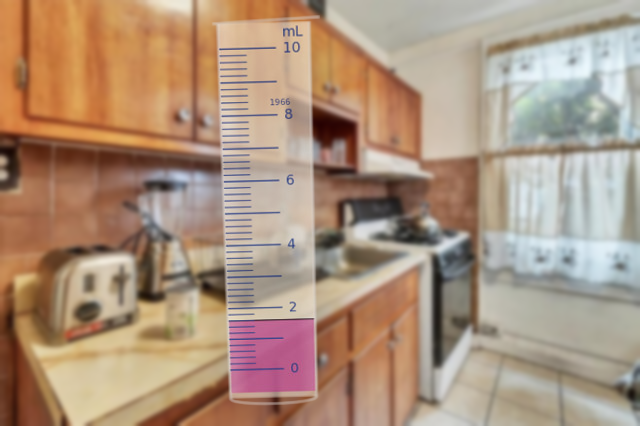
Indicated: 1.6; mL
